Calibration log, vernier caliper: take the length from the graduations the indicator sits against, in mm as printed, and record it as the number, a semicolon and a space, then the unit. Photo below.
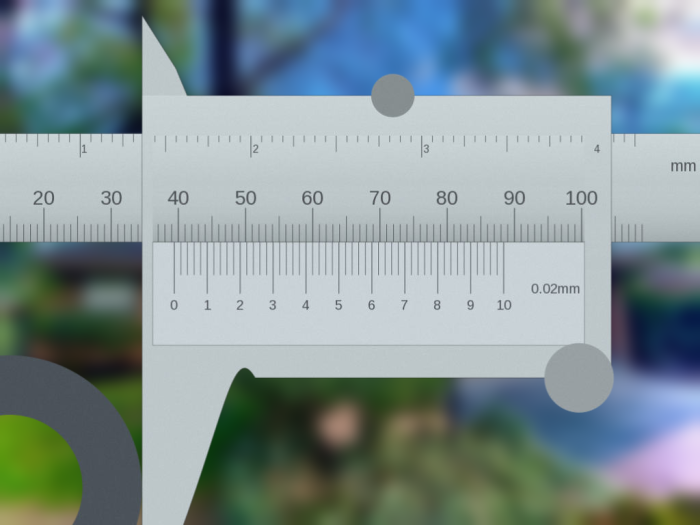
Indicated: 39.4; mm
